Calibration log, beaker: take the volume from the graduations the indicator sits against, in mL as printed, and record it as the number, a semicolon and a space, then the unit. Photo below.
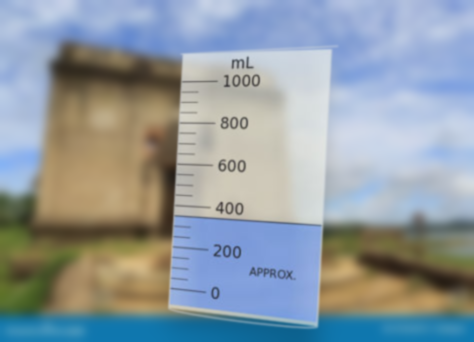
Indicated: 350; mL
